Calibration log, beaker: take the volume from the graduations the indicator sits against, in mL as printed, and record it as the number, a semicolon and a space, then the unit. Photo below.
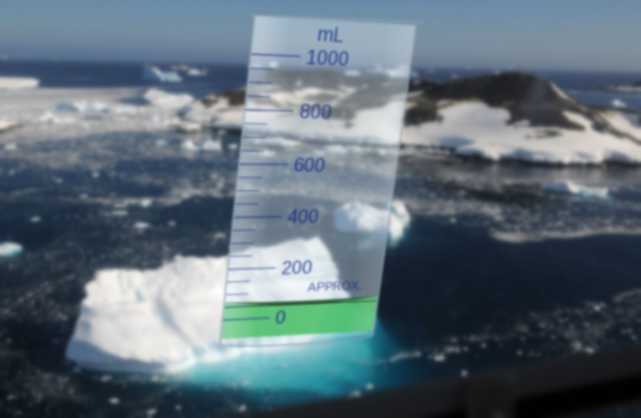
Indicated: 50; mL
